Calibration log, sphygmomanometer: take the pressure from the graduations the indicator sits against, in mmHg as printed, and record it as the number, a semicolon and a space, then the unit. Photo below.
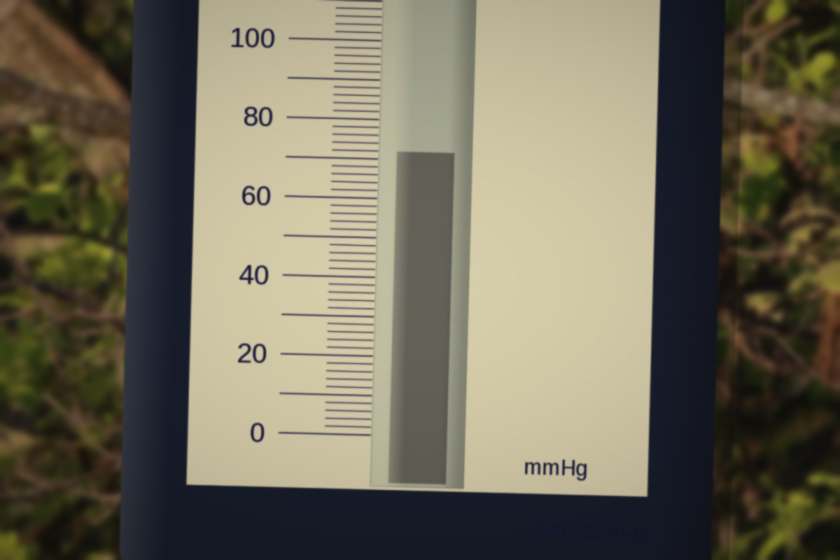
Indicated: 72; mmHg
